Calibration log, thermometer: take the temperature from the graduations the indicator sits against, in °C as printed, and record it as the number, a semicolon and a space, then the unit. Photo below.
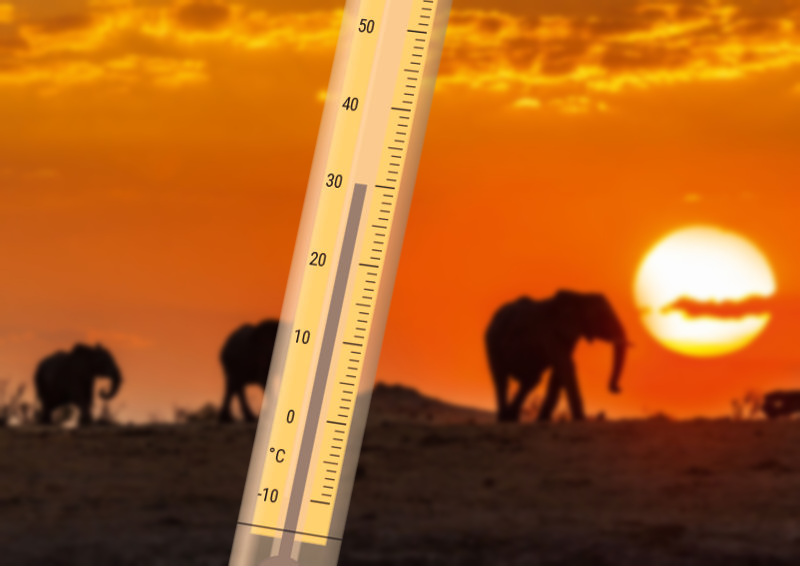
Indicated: 30; °C
